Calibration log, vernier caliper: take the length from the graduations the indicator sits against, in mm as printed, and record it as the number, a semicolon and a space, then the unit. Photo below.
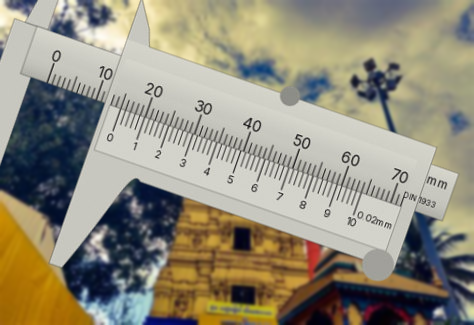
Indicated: 15.0; mm
